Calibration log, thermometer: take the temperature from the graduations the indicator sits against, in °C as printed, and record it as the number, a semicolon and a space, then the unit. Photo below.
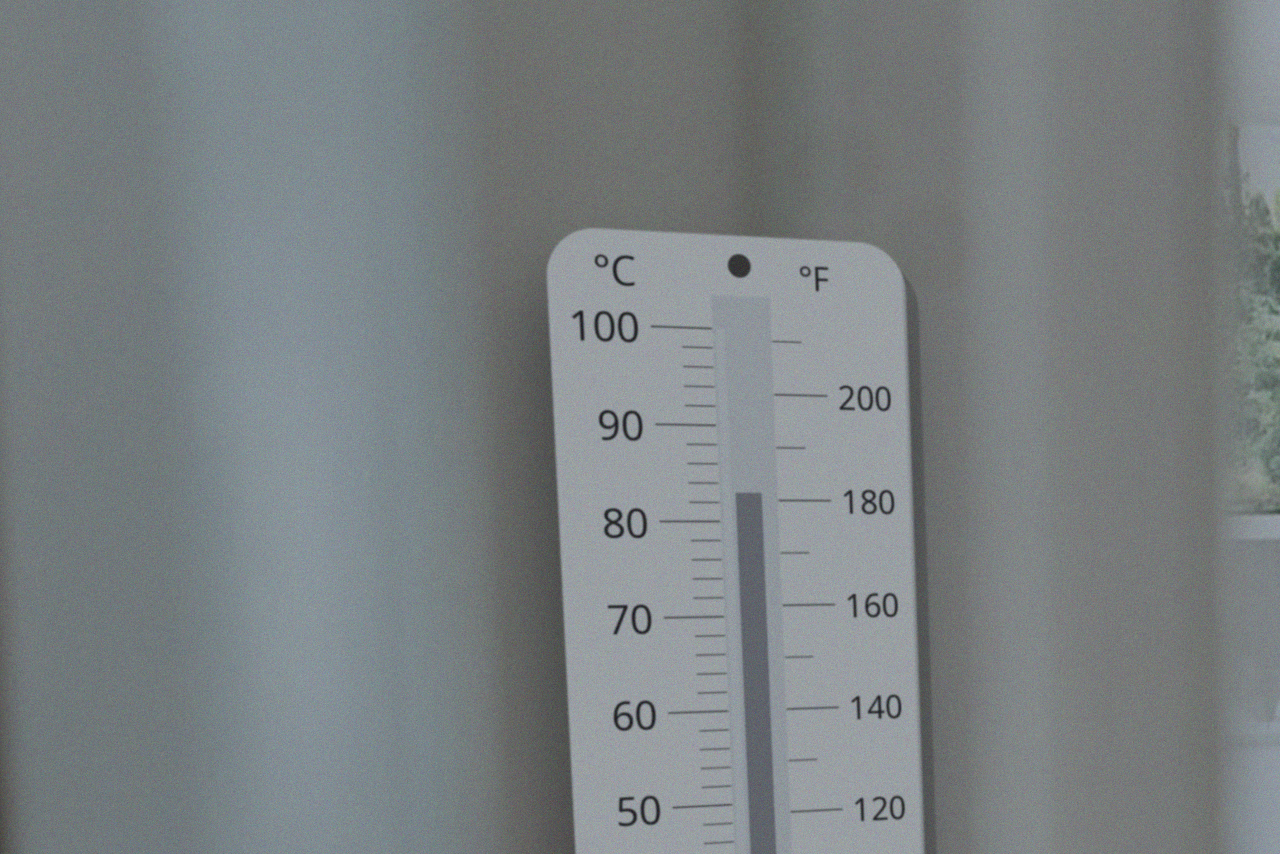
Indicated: 83; °C
